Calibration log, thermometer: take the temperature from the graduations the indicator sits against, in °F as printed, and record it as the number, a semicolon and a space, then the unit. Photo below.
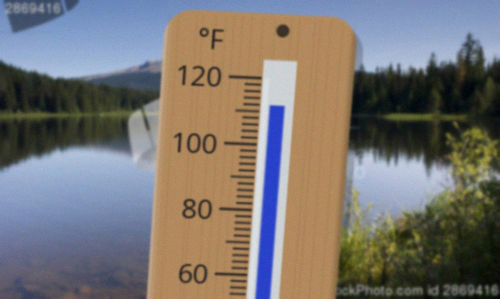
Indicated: 112; °F
